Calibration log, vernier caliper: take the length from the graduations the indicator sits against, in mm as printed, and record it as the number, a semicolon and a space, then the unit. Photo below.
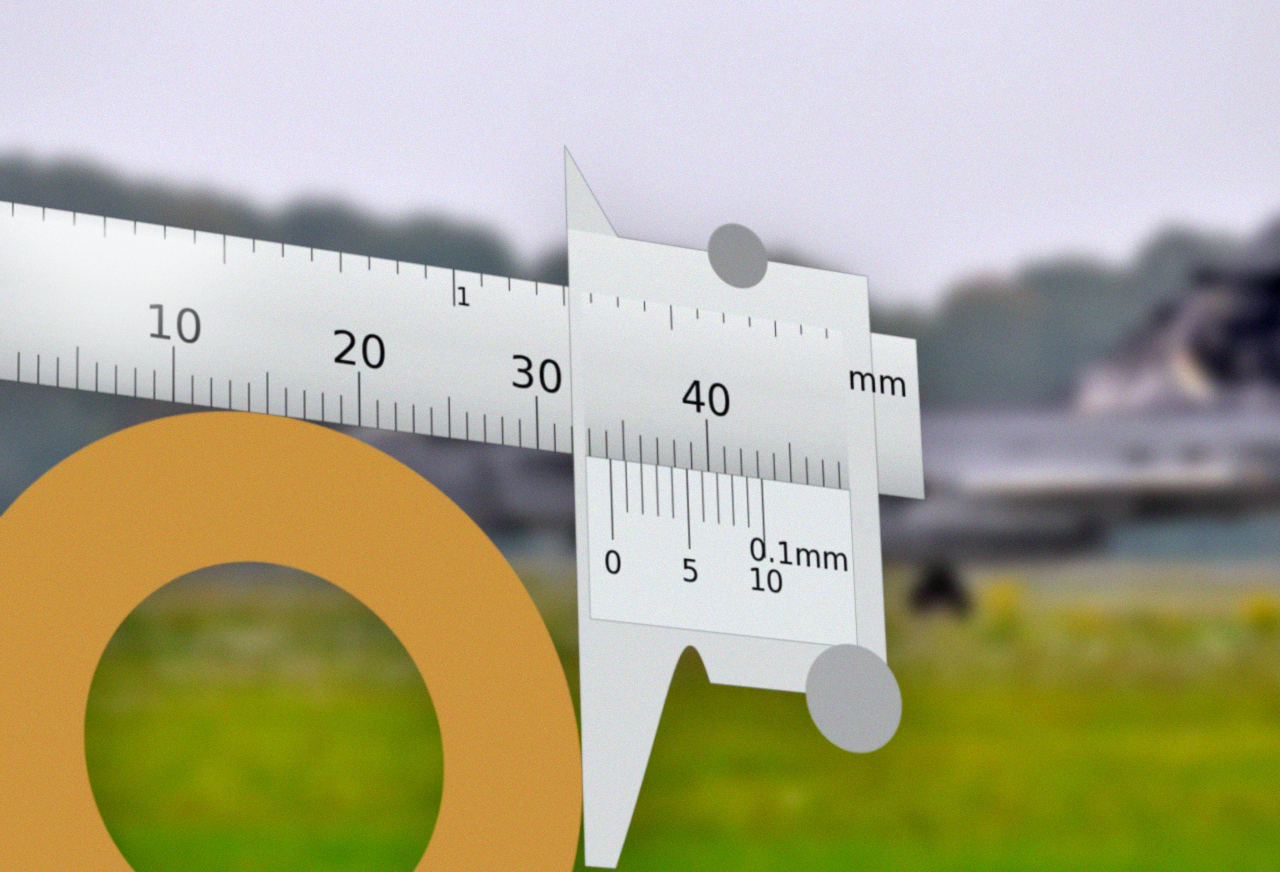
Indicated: 34.2; mm
